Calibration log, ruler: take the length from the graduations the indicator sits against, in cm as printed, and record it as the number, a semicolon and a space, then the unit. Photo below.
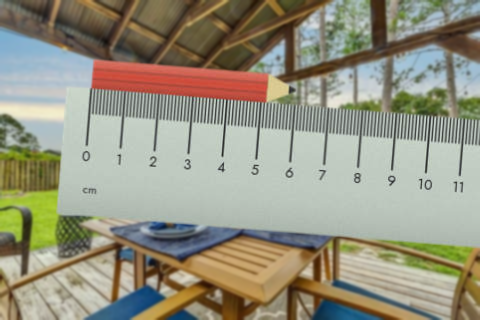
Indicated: 6; cm
